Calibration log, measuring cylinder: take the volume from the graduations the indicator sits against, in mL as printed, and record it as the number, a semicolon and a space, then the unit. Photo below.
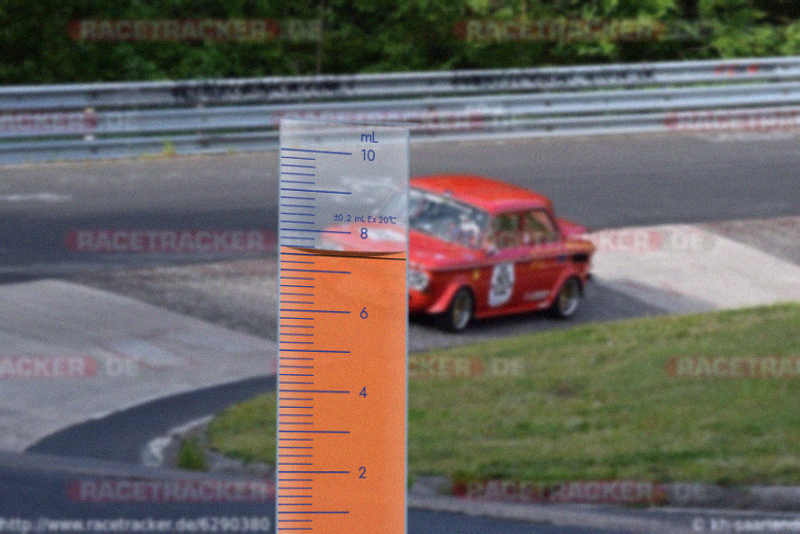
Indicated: 7.4; mL
